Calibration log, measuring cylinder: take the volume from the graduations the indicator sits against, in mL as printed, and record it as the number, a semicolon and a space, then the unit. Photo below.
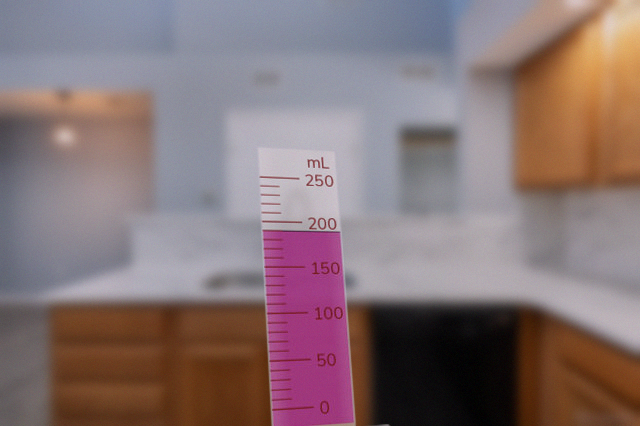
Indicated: 190; mL
